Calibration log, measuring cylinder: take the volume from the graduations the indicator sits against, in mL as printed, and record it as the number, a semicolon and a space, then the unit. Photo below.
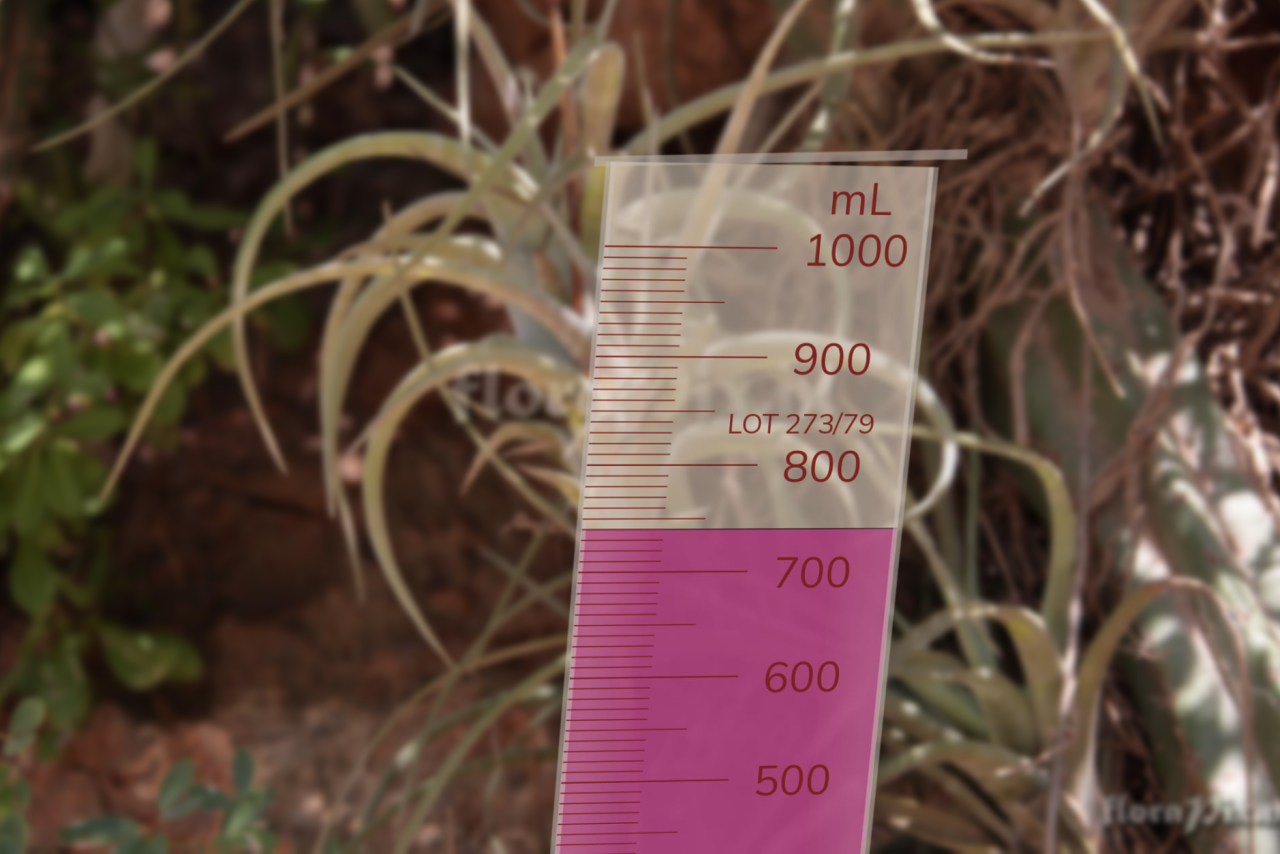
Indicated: 740; mL
